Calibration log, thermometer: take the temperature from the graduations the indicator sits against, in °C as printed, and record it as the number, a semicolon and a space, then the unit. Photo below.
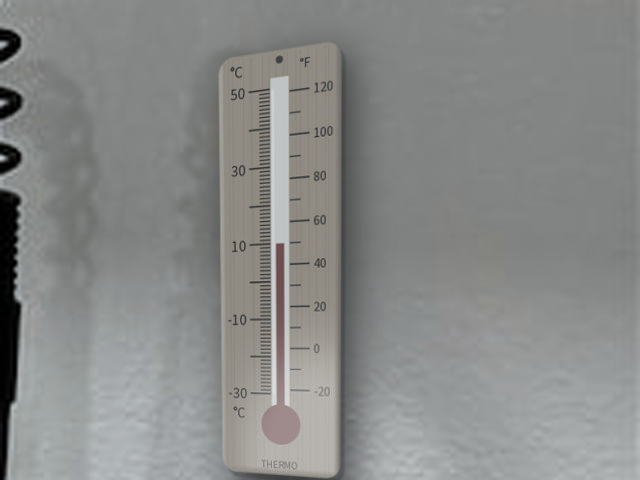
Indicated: 10; °C
